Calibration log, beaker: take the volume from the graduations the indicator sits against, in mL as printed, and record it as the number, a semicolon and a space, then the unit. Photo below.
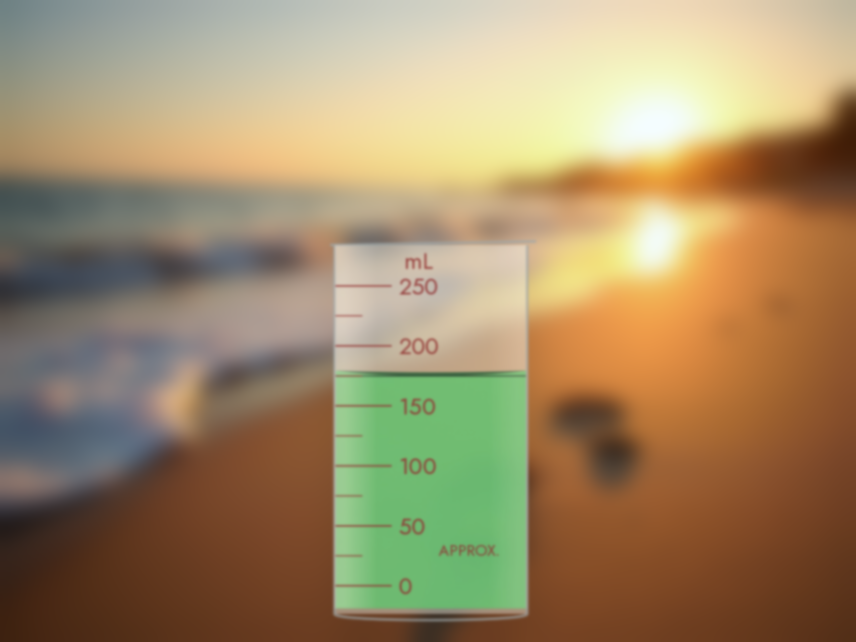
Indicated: 175; mL
